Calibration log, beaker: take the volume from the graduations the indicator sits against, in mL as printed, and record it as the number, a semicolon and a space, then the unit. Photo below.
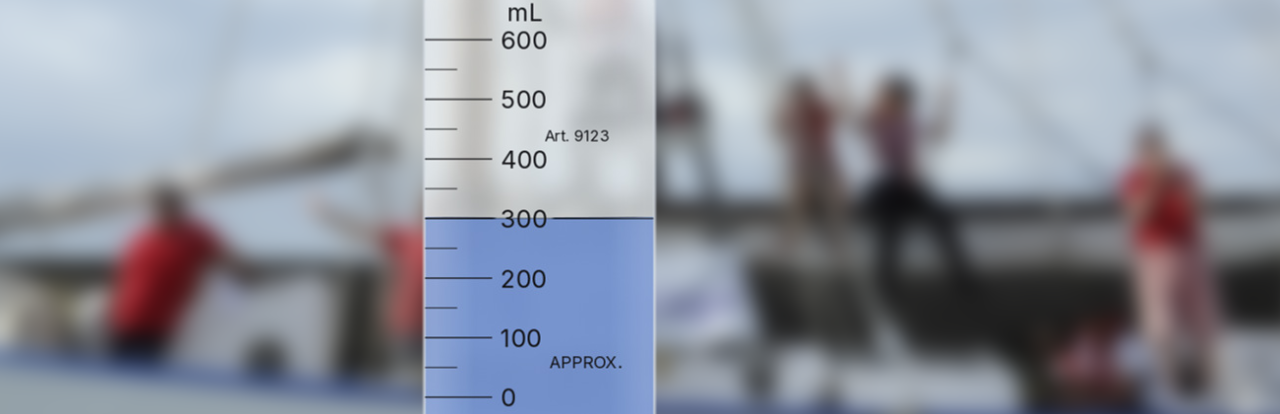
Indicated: 300; mL
